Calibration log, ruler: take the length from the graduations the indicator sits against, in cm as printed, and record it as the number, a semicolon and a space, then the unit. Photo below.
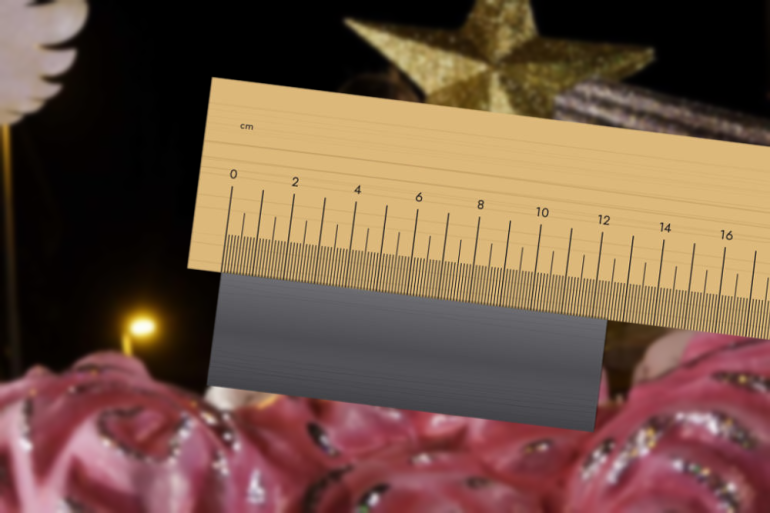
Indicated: 12.5; cm
